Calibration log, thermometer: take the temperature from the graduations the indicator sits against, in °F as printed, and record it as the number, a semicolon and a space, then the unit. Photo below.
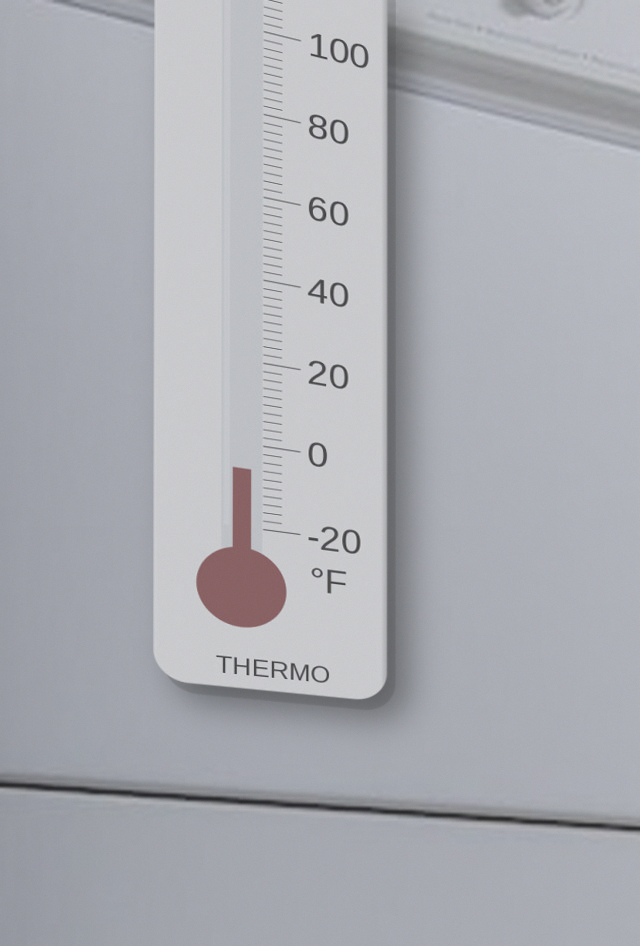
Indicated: -6; °F
